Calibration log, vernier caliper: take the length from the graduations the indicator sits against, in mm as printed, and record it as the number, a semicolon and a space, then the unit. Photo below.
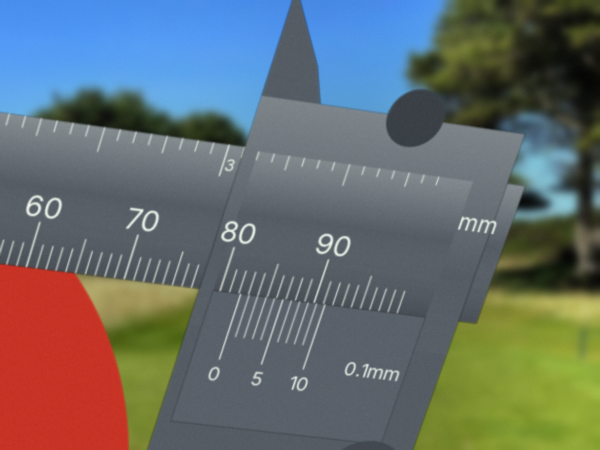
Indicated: 82.2; mm
